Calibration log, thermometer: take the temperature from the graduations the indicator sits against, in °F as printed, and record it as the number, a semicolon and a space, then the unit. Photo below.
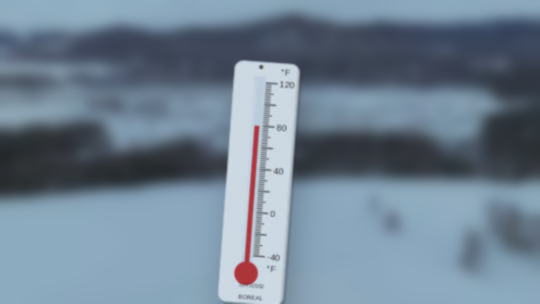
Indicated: 80; °F
